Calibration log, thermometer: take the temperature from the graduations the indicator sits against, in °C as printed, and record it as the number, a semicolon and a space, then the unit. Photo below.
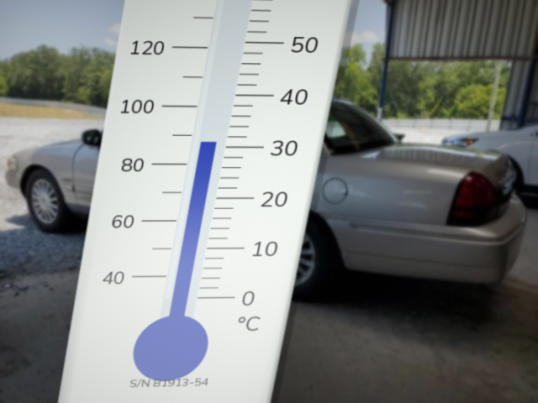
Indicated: 31; °C
